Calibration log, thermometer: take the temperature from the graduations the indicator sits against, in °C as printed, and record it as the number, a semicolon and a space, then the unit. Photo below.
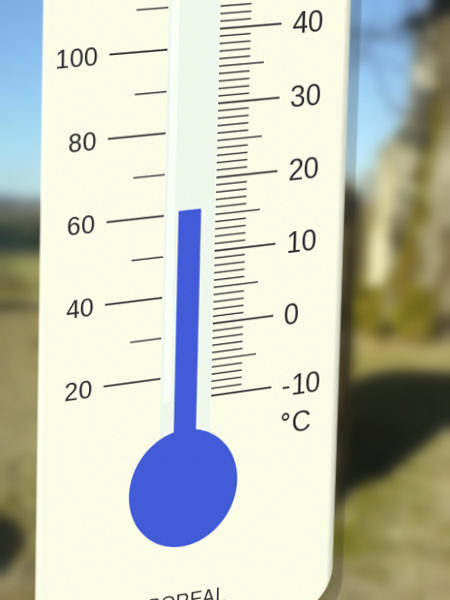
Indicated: 16; °C
